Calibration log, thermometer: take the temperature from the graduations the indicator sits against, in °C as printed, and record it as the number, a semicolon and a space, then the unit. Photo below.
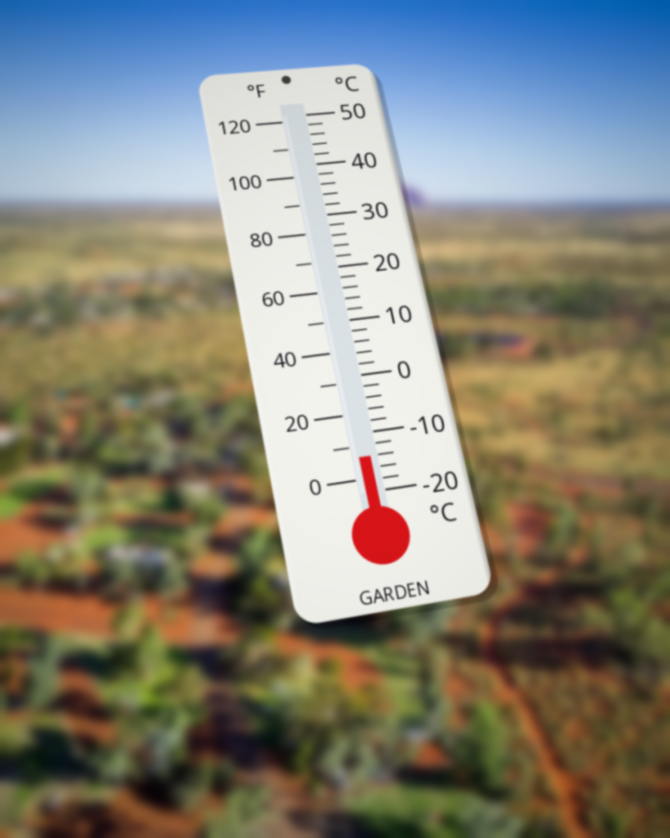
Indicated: -14; °C
